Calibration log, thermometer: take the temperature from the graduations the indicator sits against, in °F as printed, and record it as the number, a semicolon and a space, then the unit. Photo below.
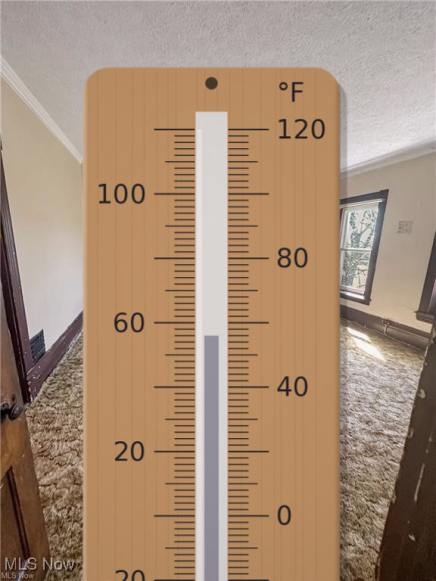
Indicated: 56; °F
